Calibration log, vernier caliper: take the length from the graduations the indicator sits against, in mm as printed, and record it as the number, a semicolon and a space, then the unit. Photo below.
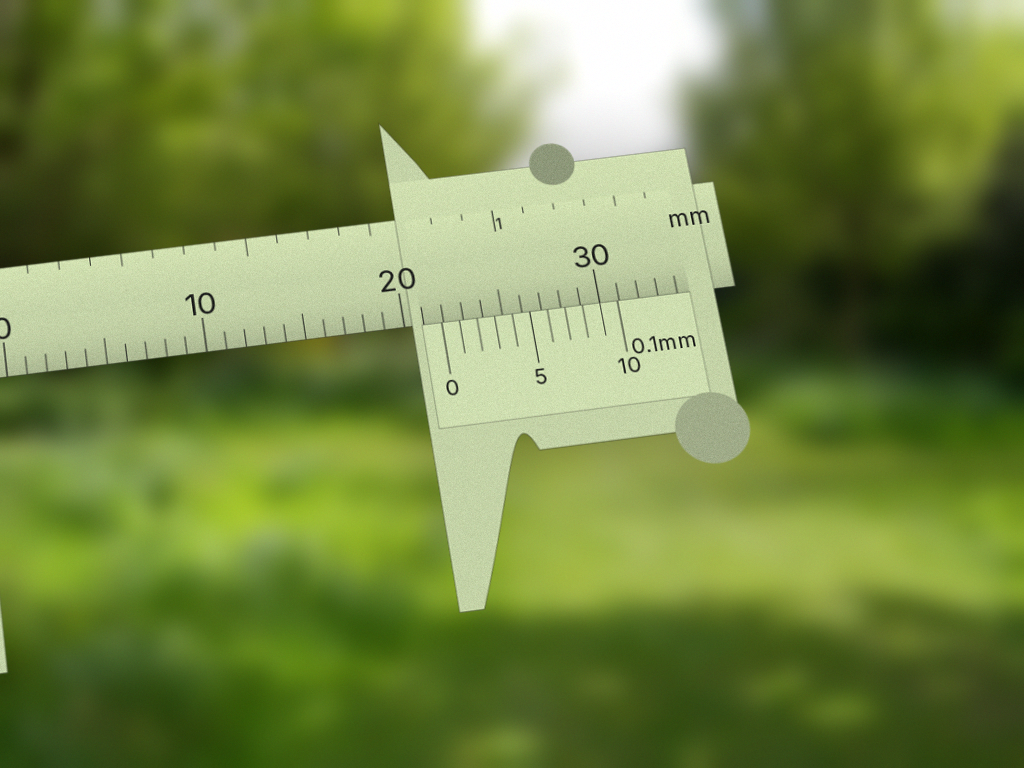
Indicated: 21.9; mm
